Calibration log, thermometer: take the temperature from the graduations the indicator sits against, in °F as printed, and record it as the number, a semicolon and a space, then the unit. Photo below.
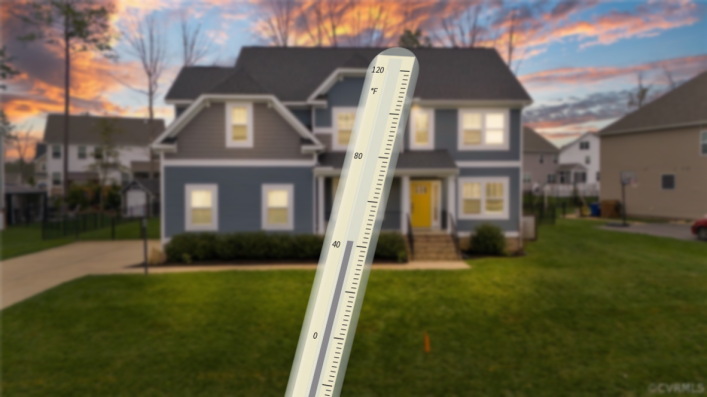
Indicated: 42; °F
